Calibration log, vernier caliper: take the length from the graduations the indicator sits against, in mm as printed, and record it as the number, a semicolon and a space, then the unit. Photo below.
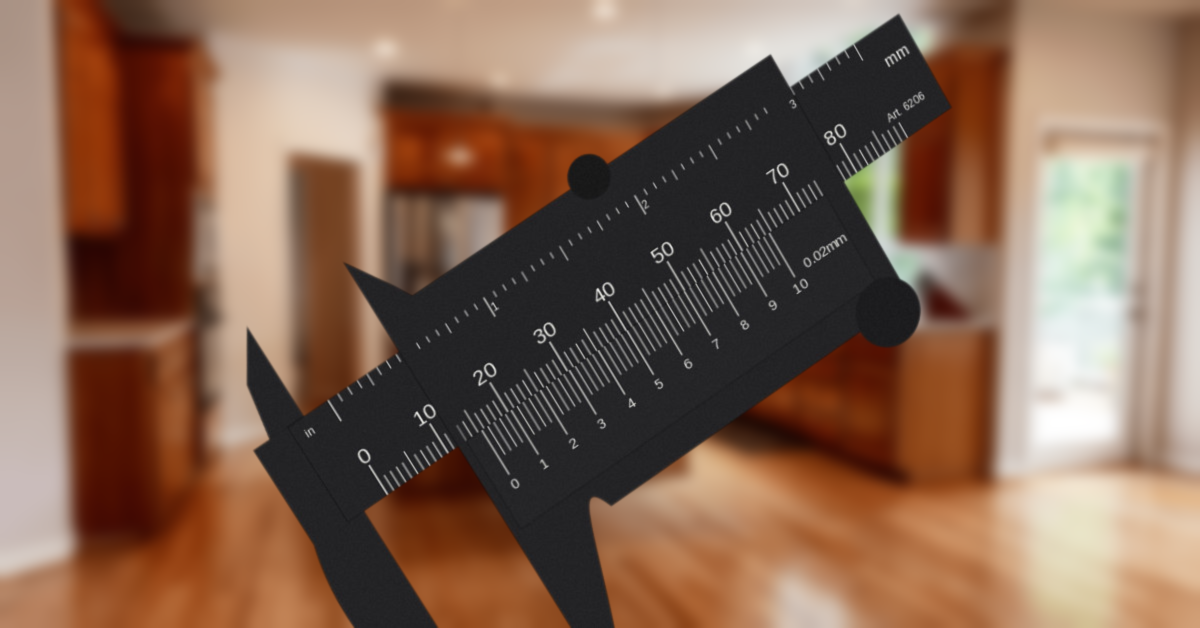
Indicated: 15.6; mm
